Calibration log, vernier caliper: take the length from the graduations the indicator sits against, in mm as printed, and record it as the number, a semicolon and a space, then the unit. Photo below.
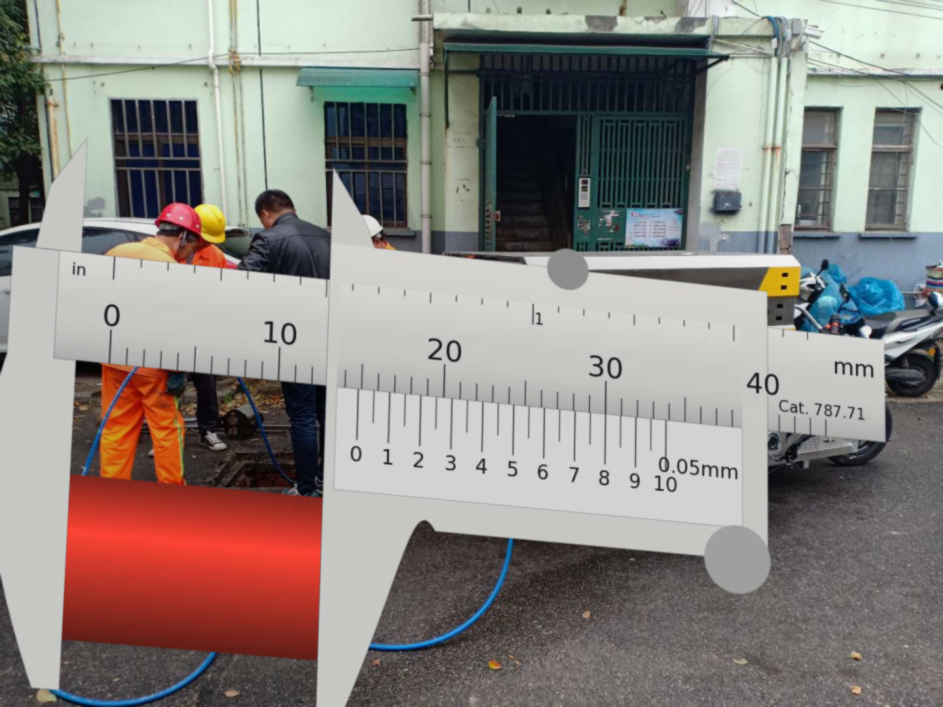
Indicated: 14.8; mm
